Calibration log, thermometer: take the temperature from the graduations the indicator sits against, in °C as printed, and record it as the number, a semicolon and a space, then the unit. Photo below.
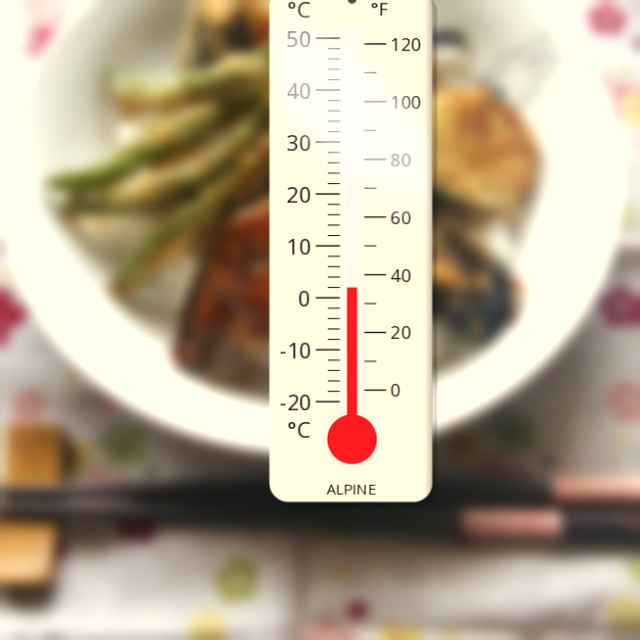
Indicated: 2; °C
